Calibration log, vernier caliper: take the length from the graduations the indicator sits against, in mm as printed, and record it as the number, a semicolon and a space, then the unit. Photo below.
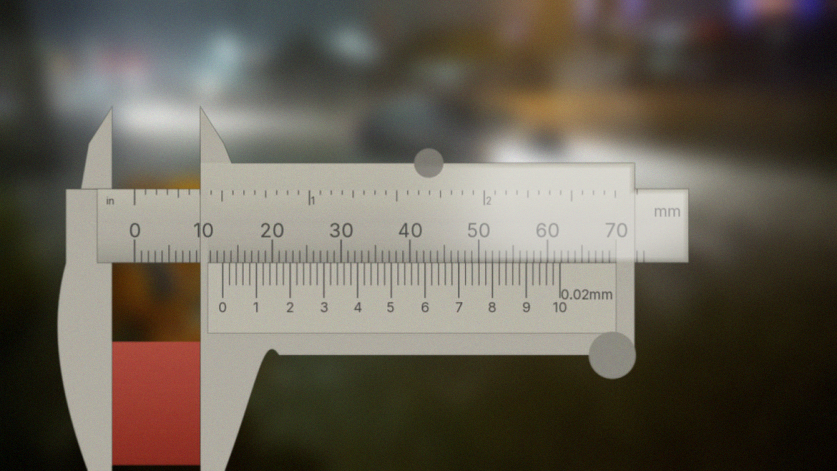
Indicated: 12.8; mm
